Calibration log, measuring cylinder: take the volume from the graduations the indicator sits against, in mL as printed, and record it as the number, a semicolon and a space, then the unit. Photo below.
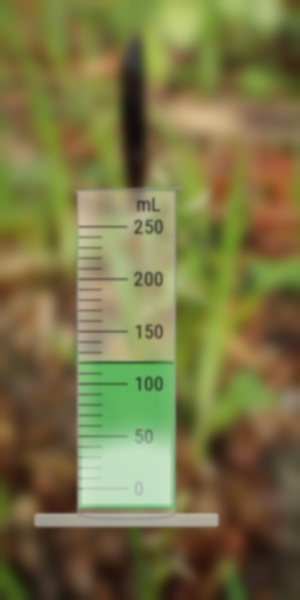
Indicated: 120; mL
